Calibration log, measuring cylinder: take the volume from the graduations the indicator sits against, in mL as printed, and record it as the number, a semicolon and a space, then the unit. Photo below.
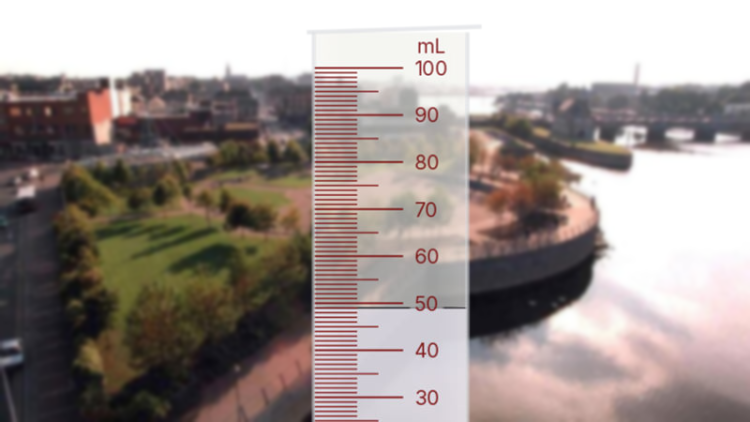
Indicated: 49; mL
